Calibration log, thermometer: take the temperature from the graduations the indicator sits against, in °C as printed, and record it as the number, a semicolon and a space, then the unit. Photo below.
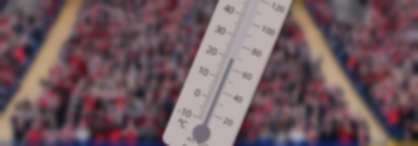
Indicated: 20; °C
